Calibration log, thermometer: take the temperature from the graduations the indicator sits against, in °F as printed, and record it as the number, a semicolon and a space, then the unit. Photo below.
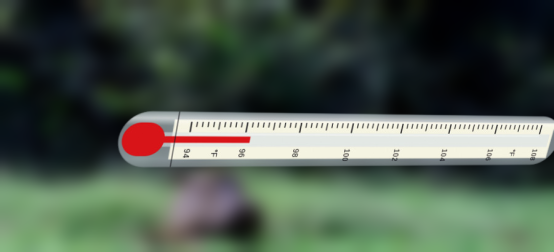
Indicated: 96.2; °F
